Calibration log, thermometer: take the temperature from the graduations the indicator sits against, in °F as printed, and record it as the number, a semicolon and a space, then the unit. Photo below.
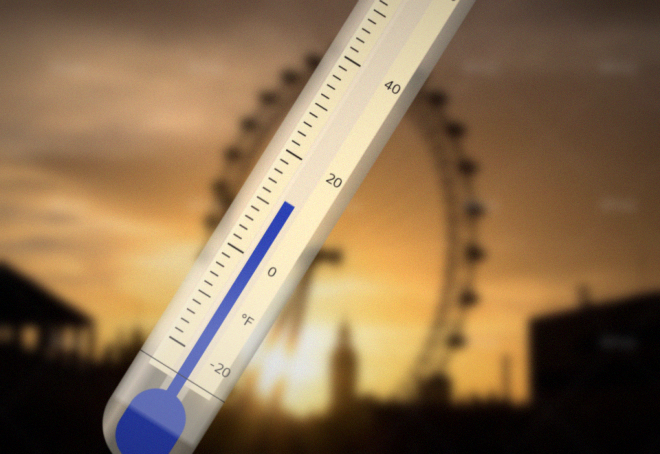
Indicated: 12; °F
